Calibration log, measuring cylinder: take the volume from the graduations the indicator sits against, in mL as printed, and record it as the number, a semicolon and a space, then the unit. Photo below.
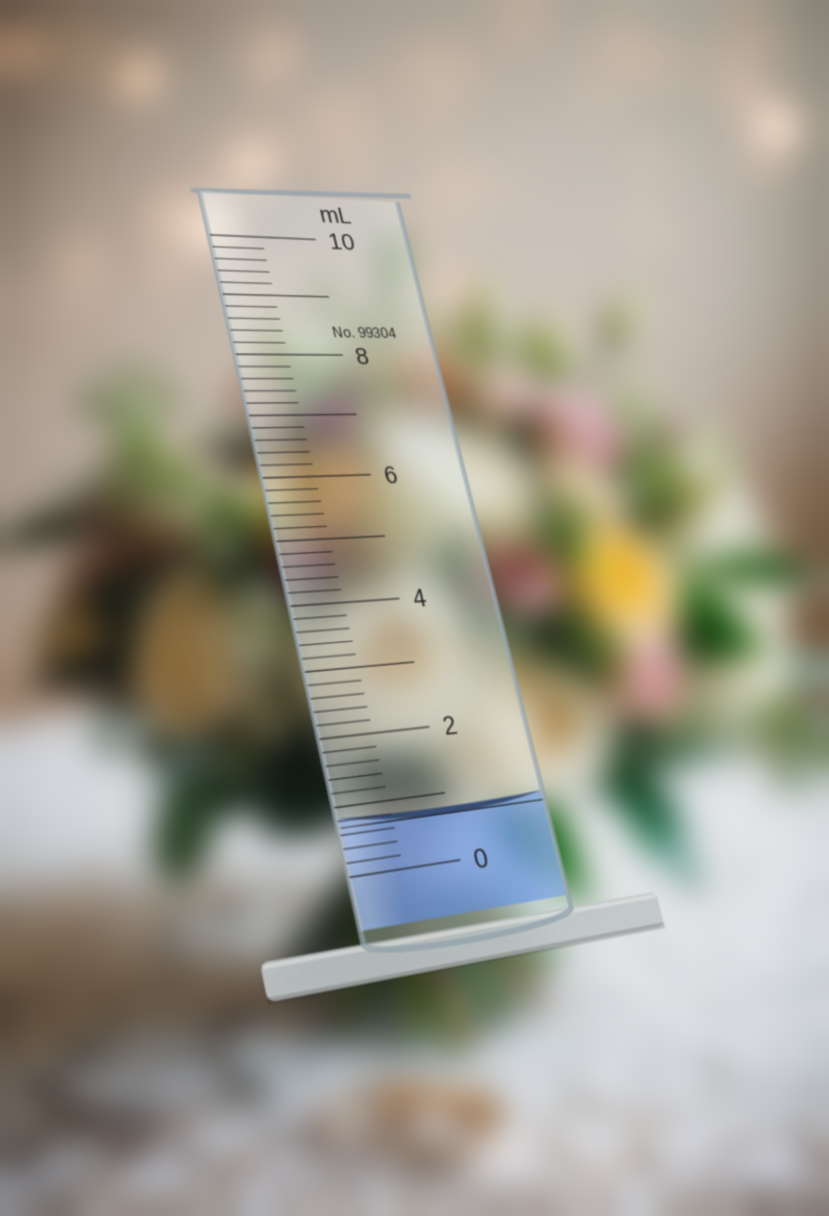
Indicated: 0.7; mL
